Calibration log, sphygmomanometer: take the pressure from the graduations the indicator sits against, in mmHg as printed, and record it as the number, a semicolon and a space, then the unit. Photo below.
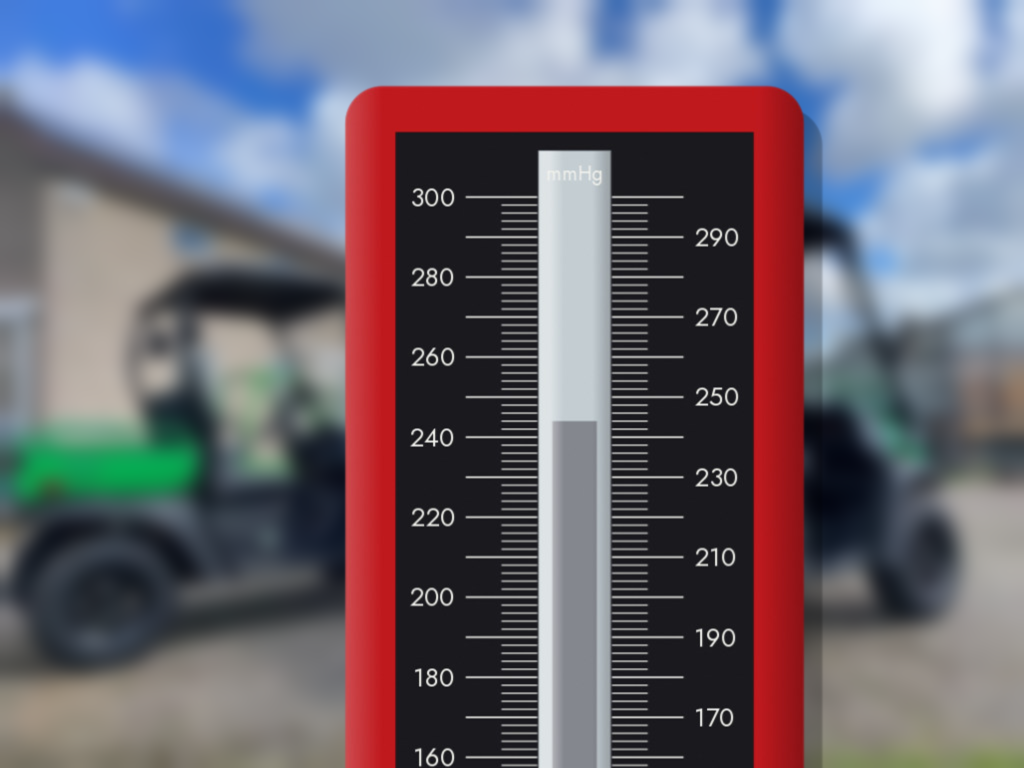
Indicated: 244; mmHg
